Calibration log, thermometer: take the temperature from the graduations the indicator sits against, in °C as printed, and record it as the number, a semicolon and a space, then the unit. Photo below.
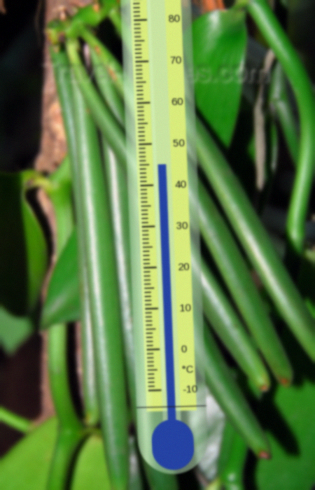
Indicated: 45; °C
